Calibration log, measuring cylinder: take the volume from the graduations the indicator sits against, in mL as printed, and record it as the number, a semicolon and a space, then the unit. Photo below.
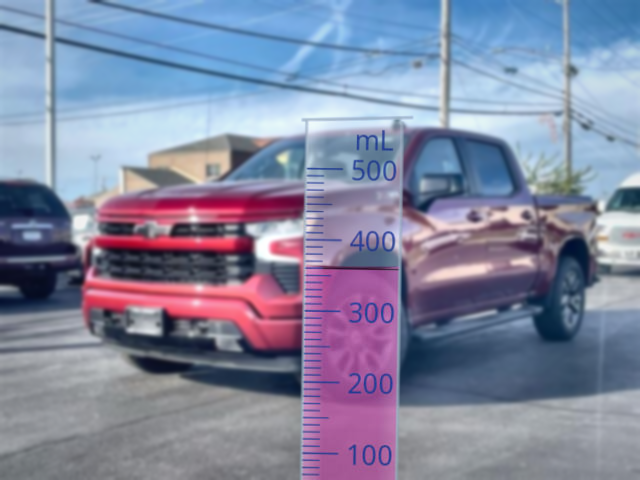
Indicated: 360; mL
